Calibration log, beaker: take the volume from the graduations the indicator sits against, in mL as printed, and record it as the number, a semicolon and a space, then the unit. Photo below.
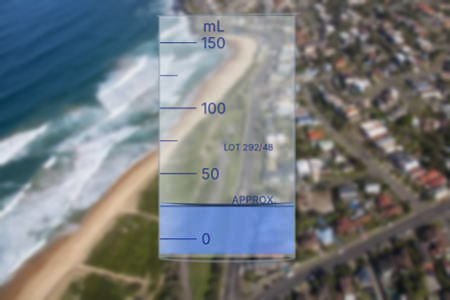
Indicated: 25; mL
